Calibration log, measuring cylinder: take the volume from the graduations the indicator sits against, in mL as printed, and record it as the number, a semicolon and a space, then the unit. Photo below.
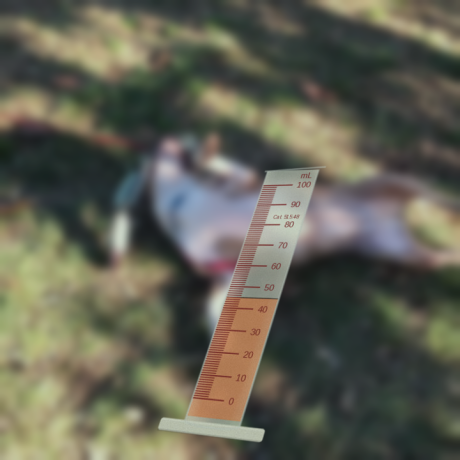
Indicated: 45; mL
